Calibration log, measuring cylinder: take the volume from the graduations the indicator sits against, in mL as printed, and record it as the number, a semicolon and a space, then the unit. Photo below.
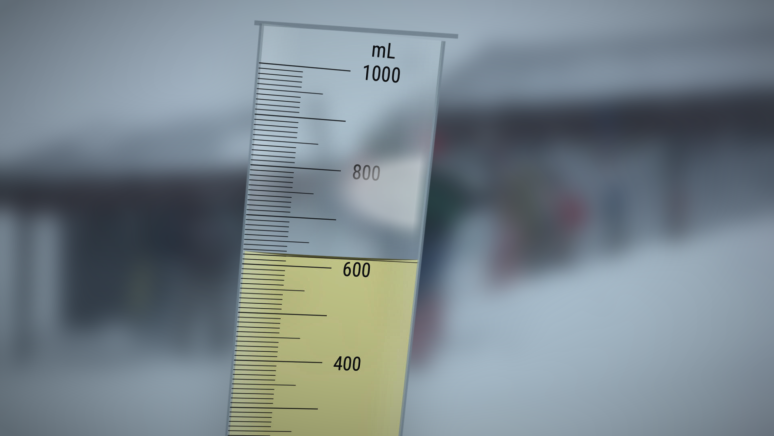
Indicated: 620; mL
